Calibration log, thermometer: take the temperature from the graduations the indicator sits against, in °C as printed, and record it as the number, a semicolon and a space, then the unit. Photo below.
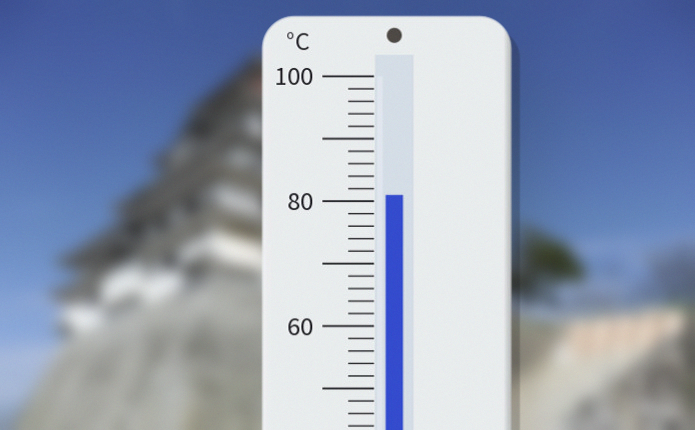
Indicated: 81; °C
